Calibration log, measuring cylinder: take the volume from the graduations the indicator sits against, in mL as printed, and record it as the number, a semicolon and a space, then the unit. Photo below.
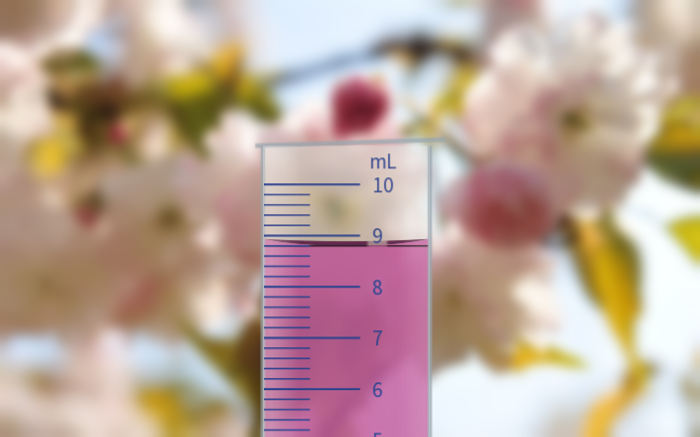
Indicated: 8.8; mL
